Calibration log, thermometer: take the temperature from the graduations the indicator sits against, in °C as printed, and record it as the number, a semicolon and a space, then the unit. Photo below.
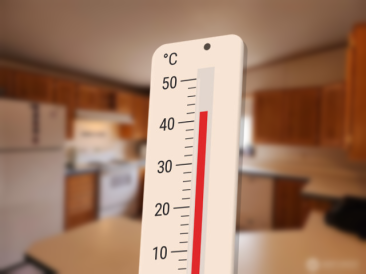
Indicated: 42; °C
